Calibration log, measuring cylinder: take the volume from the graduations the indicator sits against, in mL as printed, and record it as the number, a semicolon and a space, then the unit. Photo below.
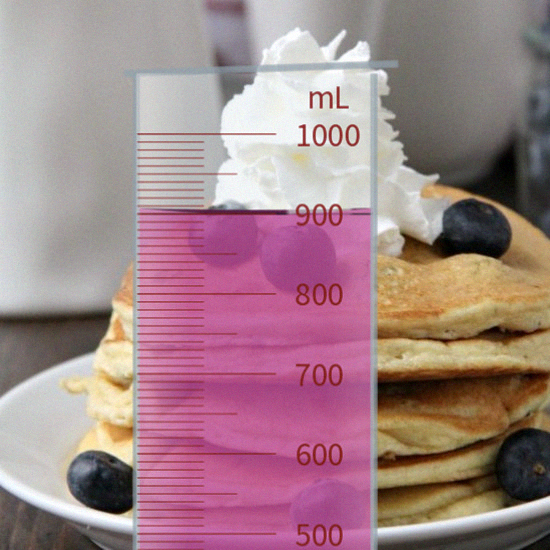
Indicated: 900; mL
